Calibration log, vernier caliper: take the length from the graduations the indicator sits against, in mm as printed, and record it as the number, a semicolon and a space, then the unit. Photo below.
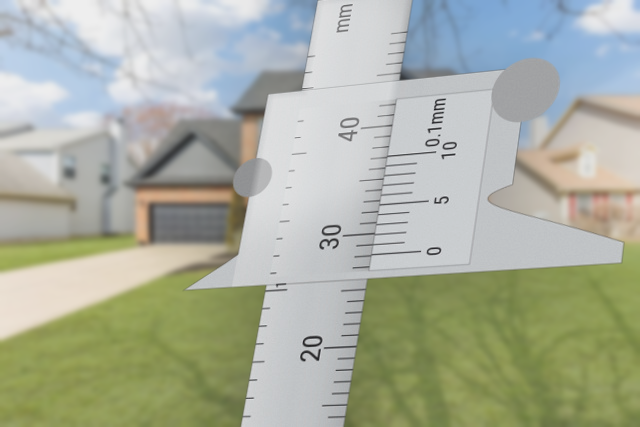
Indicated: 28.1; mm
